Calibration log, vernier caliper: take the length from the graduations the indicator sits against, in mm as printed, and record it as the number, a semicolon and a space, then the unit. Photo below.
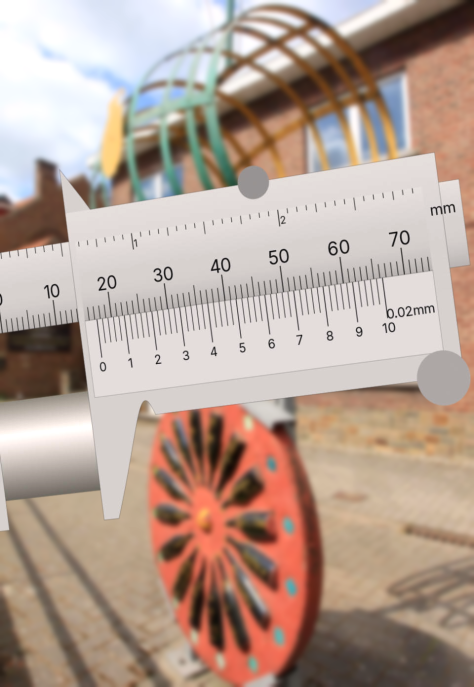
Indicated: 17.4; mm
